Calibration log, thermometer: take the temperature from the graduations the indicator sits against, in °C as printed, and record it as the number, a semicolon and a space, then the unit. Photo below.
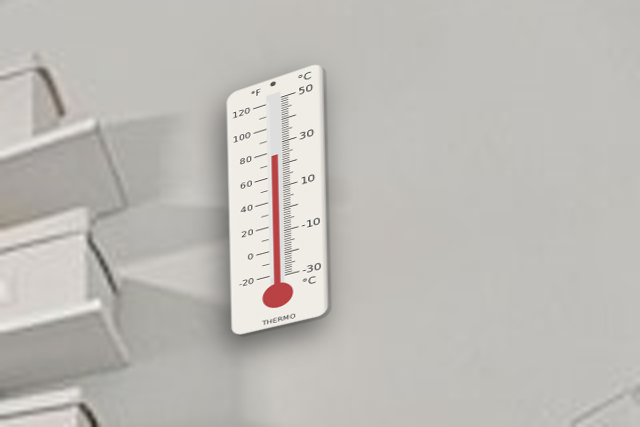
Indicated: 25; °C
